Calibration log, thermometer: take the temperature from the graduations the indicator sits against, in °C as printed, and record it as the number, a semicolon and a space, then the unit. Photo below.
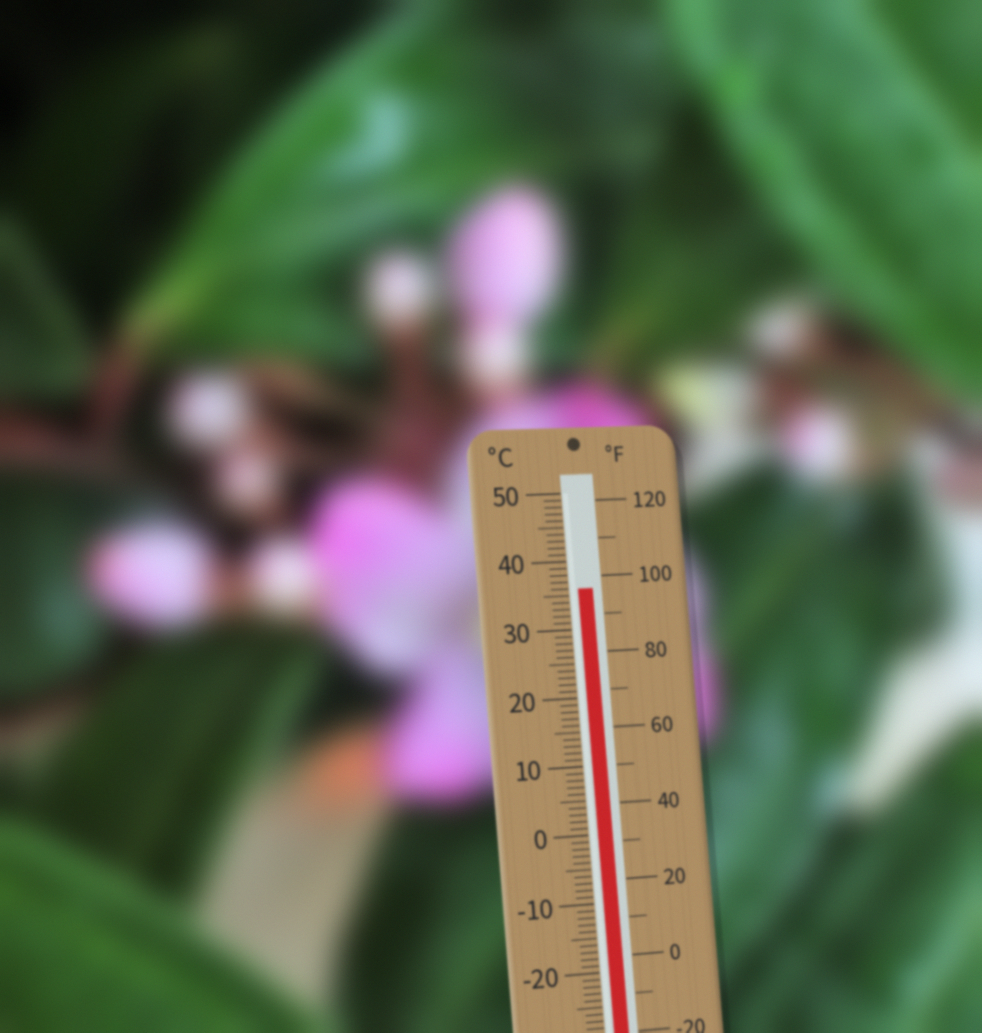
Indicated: 36; °C
